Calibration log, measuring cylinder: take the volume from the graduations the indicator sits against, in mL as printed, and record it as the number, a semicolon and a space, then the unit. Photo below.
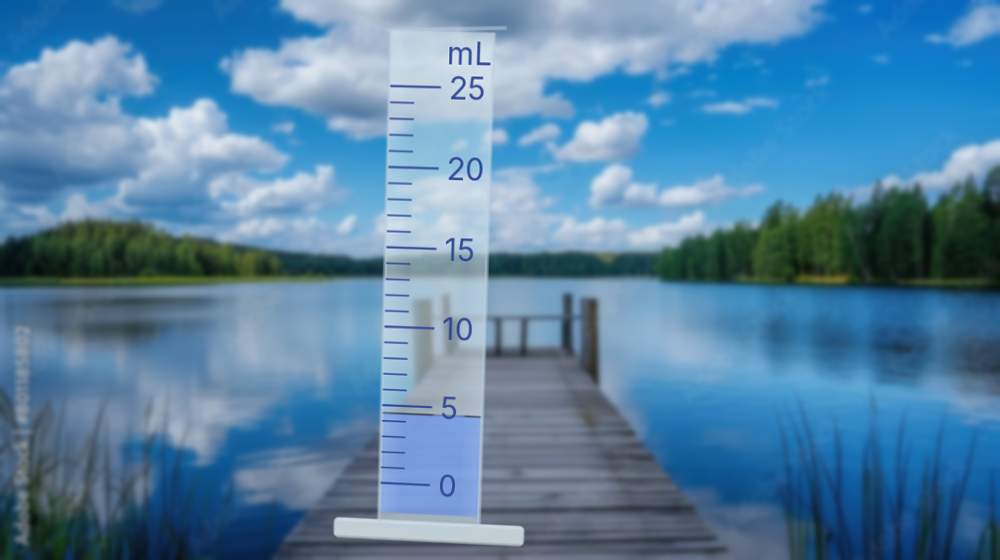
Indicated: 4.5; mL
